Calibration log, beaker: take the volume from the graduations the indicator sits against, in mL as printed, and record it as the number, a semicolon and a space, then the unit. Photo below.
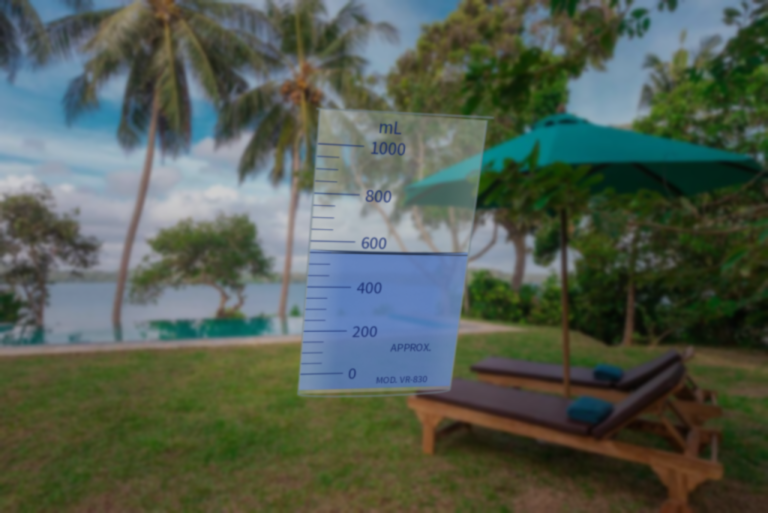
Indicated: 550; mL
